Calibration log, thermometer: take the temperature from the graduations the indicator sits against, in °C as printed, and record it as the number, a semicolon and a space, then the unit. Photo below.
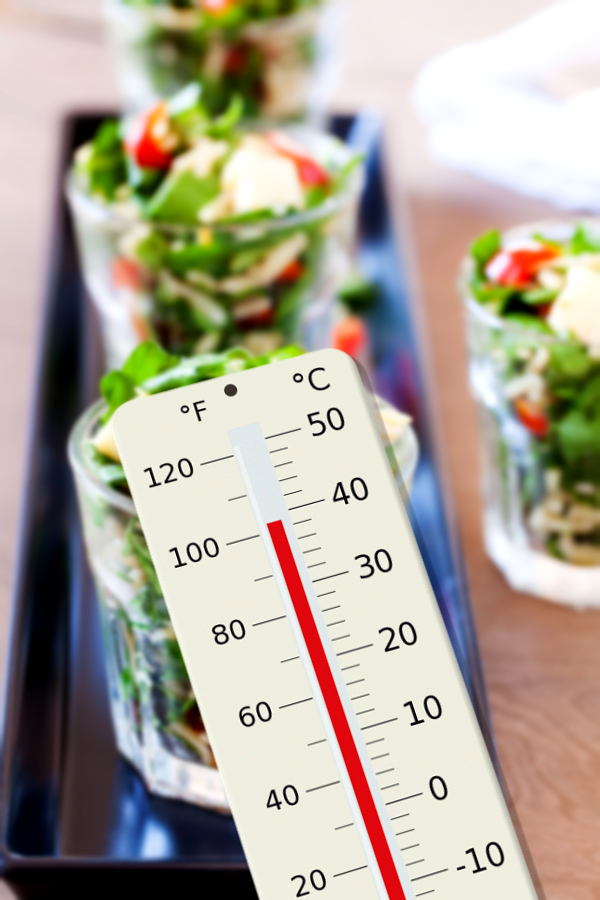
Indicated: 39; °C
